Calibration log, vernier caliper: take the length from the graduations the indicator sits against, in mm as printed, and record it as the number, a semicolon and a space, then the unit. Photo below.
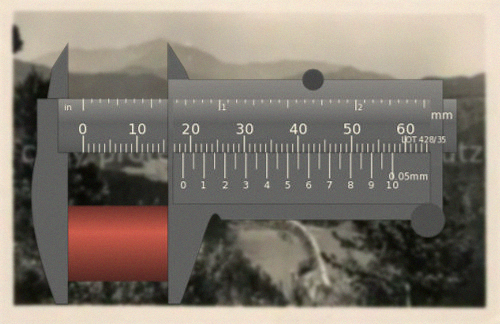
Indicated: 18.6; mm
